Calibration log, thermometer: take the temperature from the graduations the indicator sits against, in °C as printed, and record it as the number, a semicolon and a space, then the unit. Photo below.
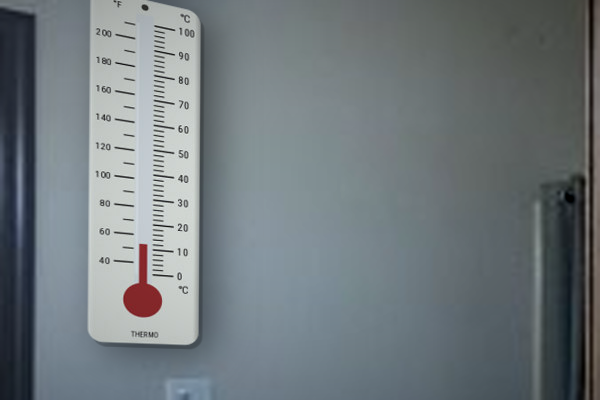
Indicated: 12; °C
